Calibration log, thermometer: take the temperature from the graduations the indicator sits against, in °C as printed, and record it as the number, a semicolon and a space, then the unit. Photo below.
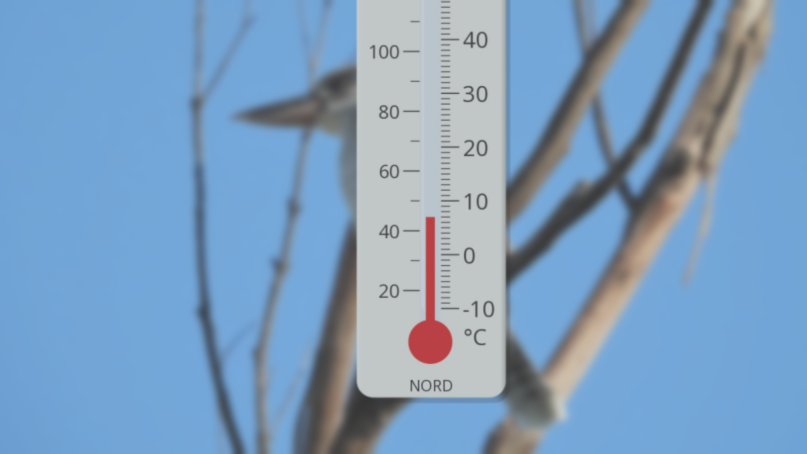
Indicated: 7; °C
